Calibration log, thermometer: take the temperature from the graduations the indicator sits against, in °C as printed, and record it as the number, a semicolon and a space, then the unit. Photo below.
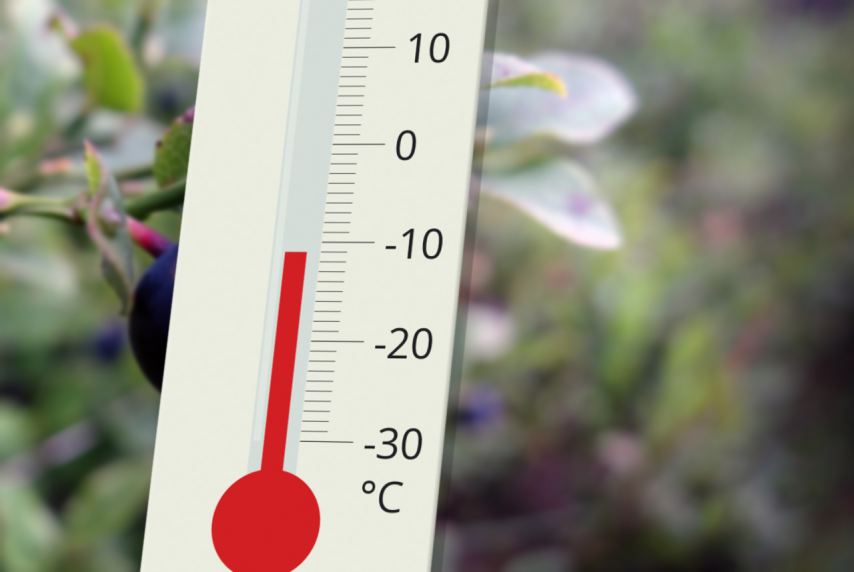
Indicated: -11; °C
